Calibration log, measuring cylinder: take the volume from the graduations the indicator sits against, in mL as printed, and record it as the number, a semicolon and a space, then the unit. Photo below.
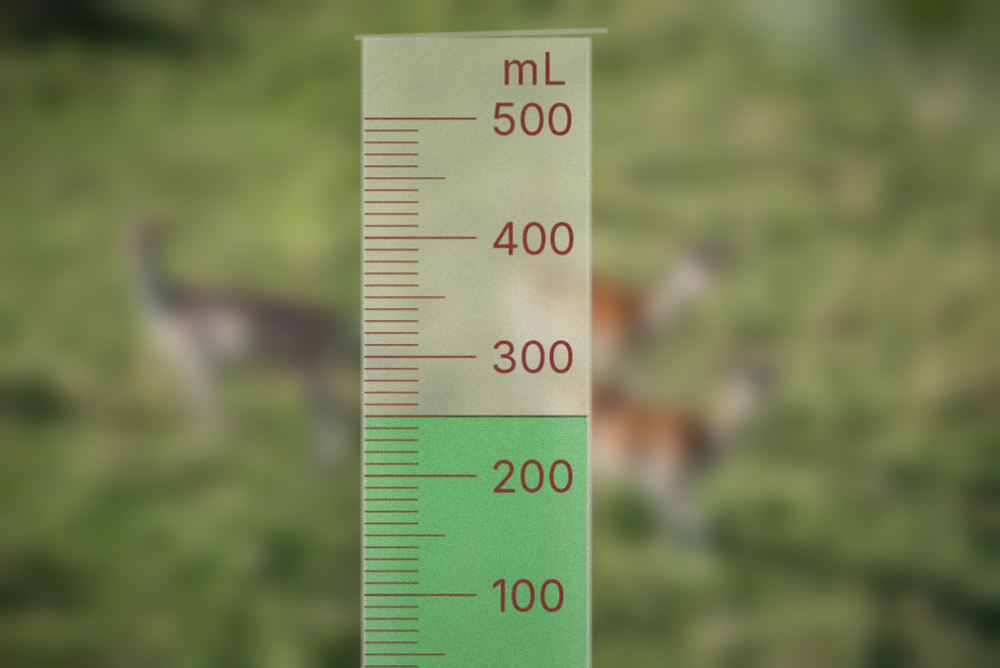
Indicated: 250; mL
